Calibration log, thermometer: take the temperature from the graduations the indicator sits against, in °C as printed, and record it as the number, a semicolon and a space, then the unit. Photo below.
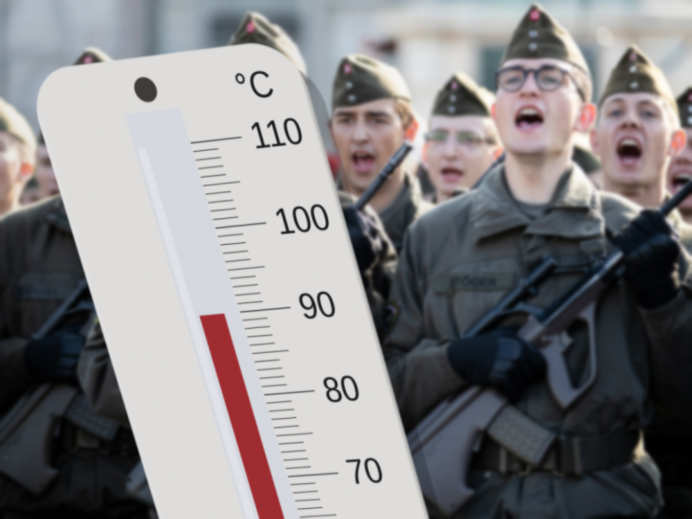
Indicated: 90; °C
